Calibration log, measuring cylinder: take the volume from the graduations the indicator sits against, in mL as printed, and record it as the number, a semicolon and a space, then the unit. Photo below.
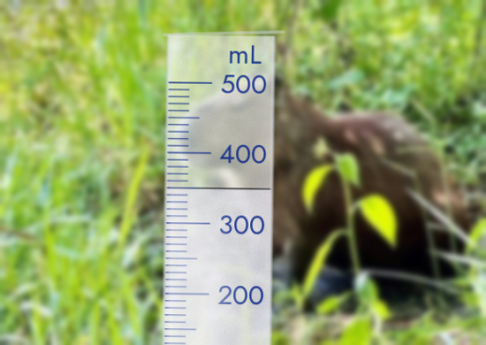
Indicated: 350; mL
